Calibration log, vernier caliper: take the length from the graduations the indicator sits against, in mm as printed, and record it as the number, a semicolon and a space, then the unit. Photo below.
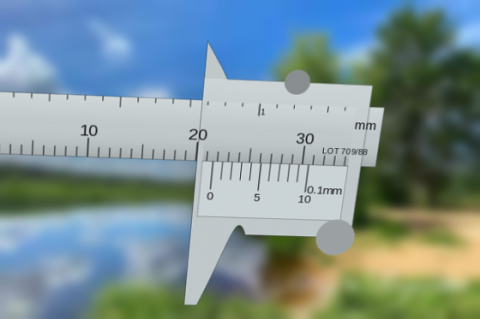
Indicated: 21.6; mm
